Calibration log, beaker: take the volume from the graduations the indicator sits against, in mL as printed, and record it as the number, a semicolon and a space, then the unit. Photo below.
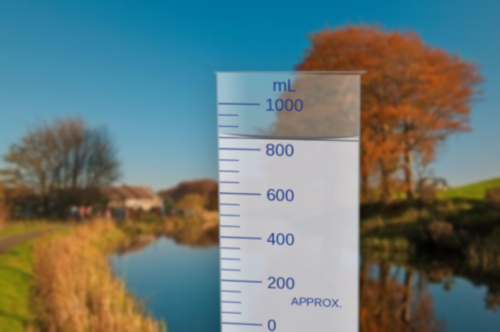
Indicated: 850; mL
